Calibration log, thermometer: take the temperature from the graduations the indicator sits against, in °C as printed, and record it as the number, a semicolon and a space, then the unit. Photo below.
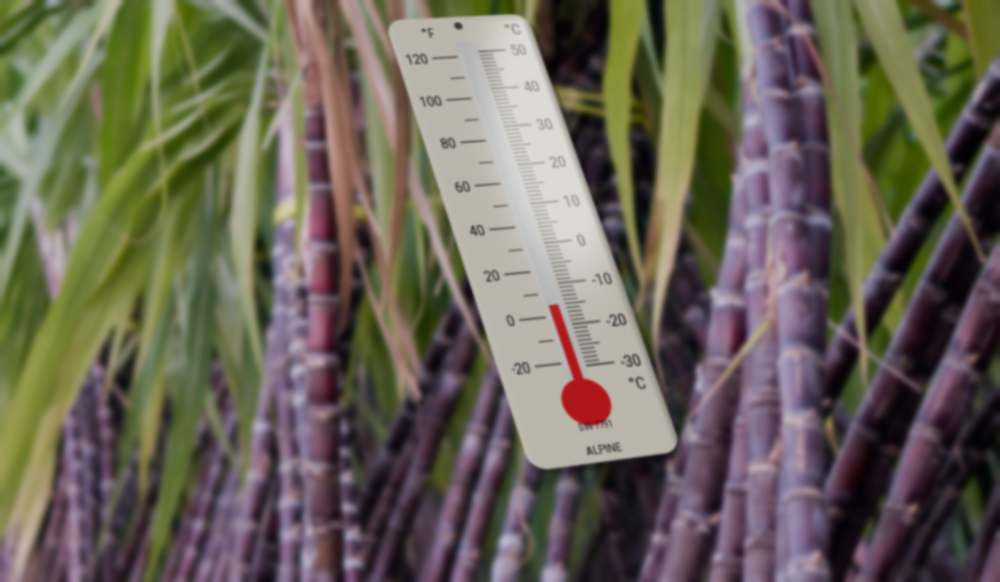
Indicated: -15; °C
